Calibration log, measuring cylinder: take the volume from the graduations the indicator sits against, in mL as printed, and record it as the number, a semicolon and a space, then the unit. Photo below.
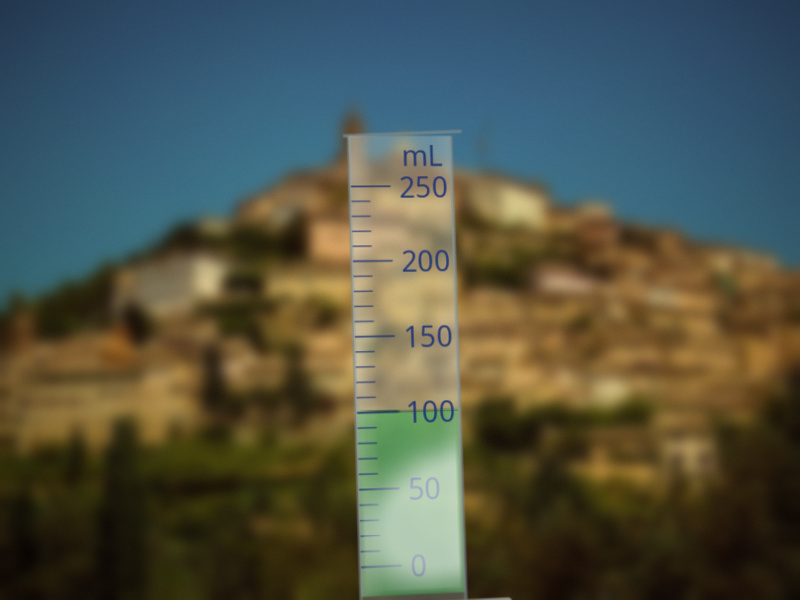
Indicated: 100; mL
